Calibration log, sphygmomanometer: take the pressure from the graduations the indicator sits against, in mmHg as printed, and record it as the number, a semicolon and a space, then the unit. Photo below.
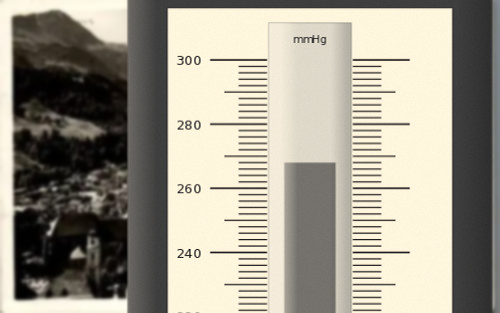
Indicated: 268; mmHg
